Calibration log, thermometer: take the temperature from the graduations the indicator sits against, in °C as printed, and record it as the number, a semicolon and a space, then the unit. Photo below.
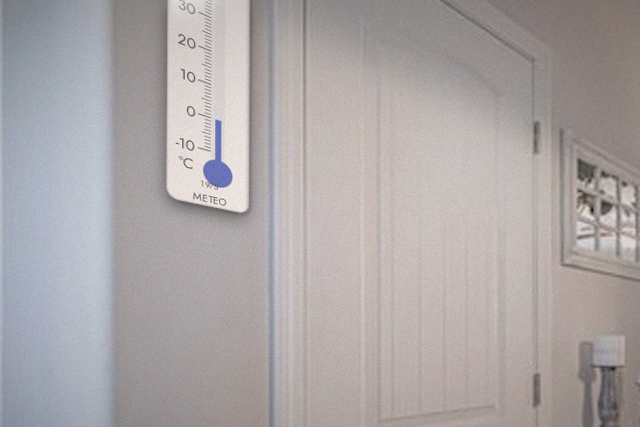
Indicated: 0; °C
